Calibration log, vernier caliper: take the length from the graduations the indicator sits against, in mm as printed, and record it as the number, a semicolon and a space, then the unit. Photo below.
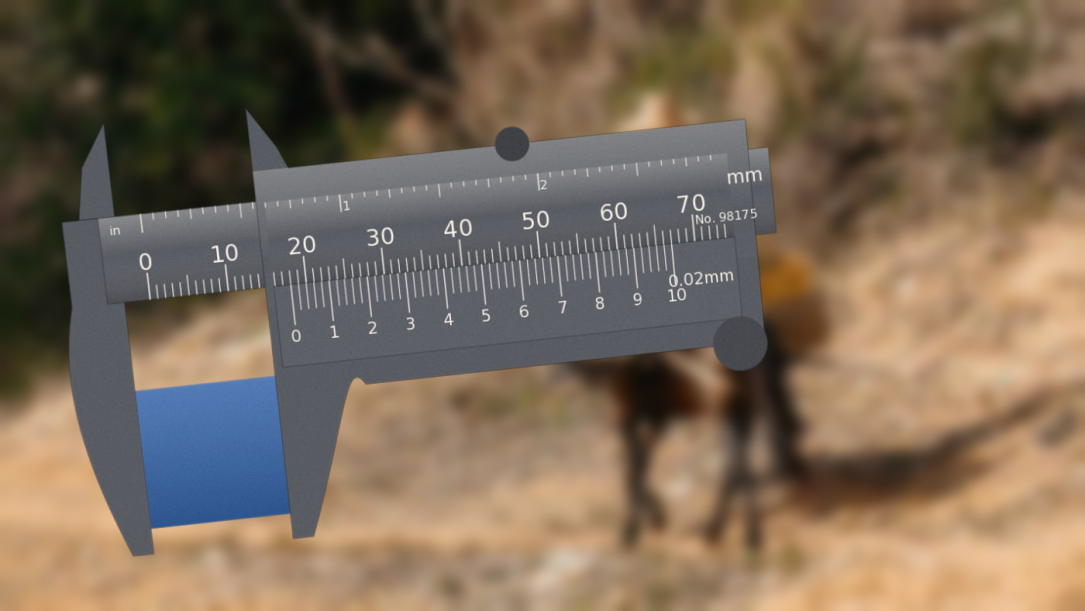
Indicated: 18.0; mm
